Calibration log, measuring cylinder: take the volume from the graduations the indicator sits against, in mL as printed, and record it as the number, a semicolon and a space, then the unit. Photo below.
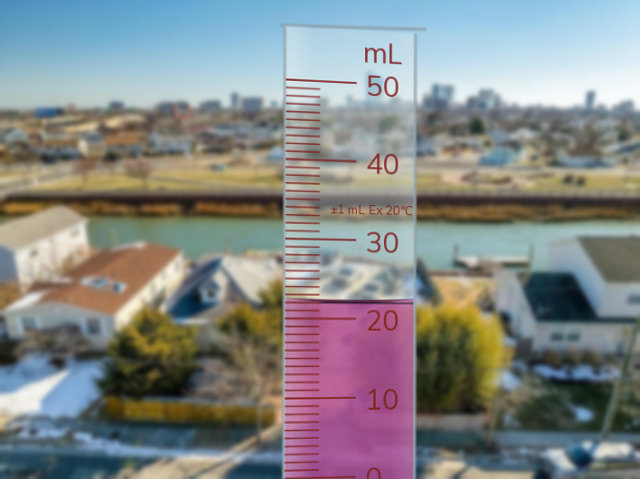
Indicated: 22; mL
